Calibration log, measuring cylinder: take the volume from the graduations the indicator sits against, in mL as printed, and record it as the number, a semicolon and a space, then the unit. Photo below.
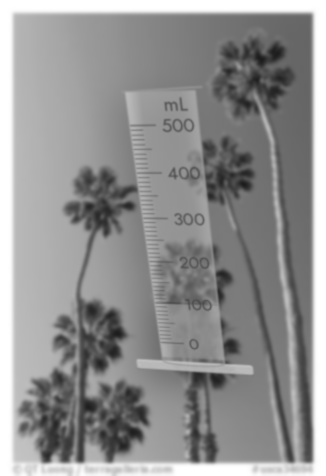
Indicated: 100; mL
